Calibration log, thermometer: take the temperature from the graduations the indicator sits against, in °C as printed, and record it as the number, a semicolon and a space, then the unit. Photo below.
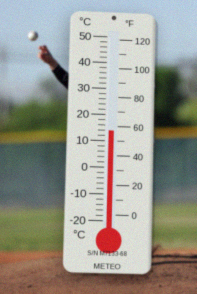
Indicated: 14; °C
